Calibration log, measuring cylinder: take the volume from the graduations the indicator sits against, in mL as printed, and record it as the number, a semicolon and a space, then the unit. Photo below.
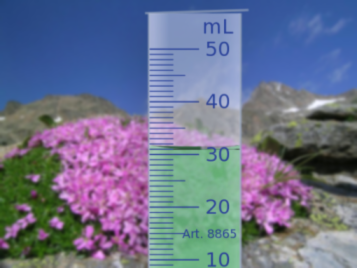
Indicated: 31; mL
